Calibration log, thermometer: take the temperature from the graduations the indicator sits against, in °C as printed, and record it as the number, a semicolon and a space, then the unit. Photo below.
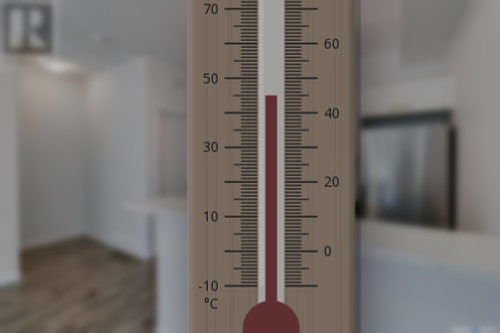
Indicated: 45; °C
